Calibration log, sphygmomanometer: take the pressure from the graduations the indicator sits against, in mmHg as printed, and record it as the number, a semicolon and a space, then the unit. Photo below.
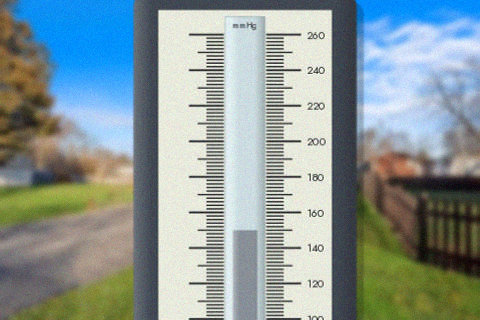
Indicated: 150; mmHg
